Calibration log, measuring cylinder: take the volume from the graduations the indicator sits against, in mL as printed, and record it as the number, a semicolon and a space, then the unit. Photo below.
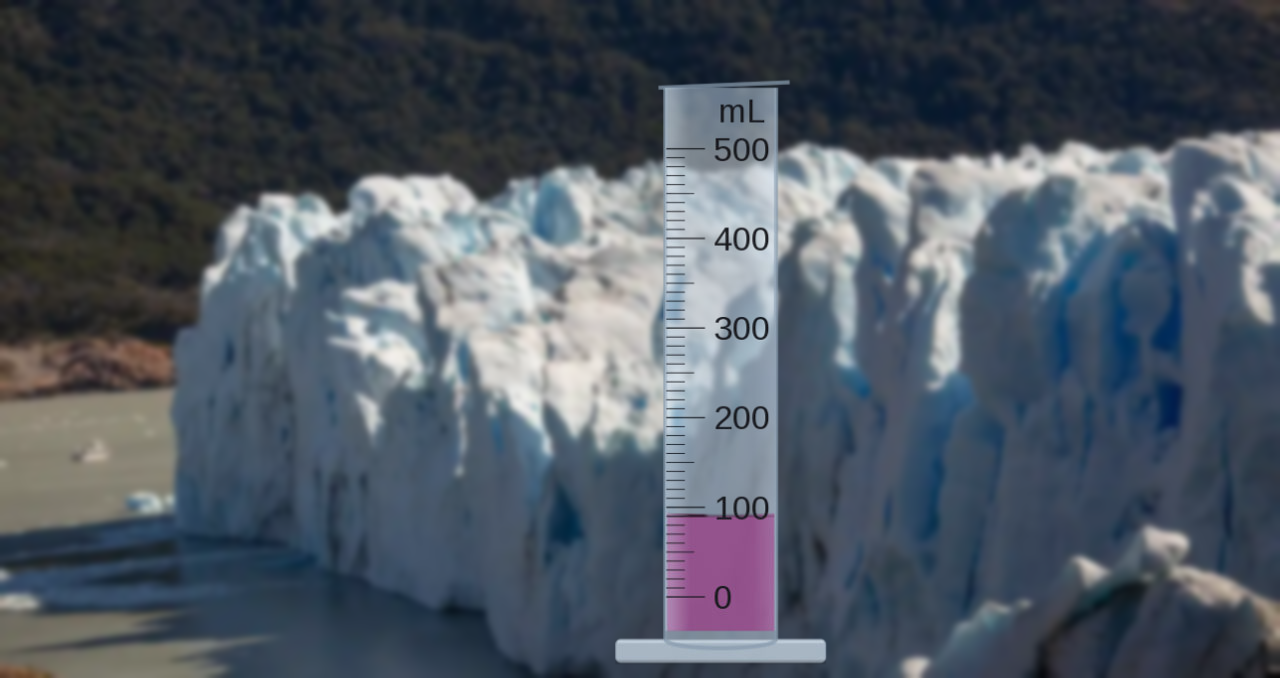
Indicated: 90; mL
